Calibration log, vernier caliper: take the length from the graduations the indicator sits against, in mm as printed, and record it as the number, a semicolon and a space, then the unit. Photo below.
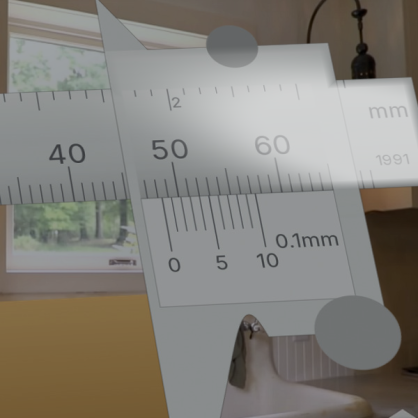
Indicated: 48.4; mm
